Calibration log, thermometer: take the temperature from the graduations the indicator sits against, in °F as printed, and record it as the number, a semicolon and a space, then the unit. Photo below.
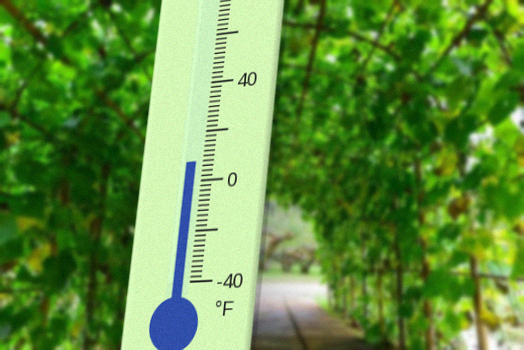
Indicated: 8; °F
